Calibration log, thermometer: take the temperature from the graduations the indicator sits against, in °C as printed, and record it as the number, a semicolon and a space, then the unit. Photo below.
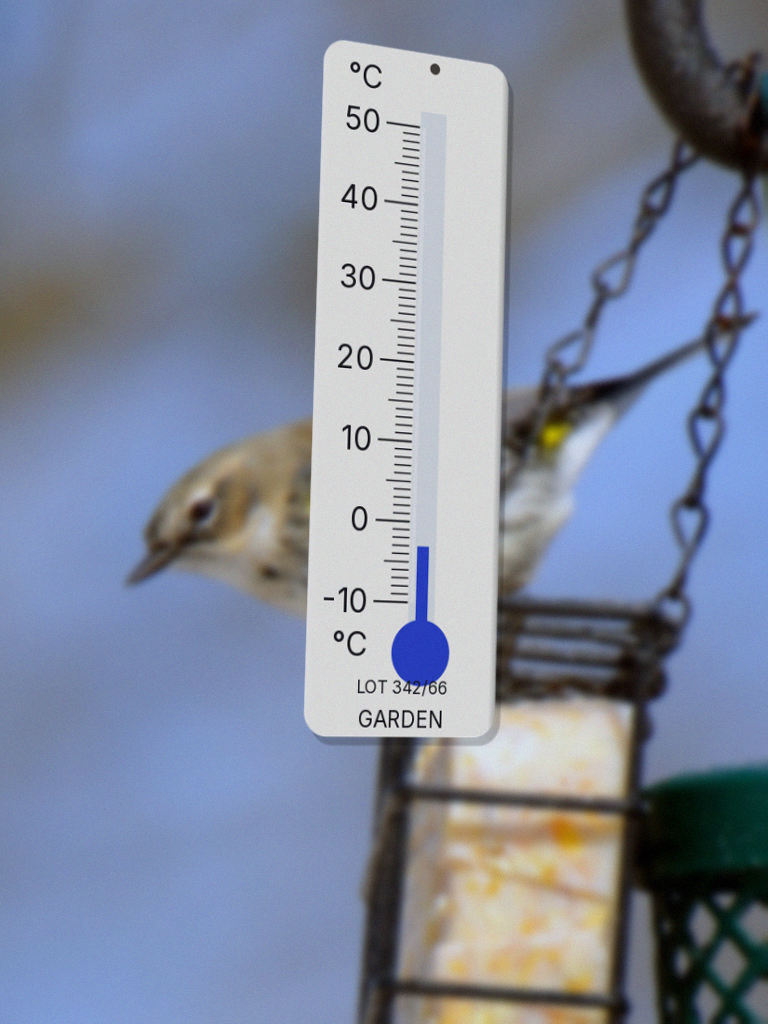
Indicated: -3; °C
